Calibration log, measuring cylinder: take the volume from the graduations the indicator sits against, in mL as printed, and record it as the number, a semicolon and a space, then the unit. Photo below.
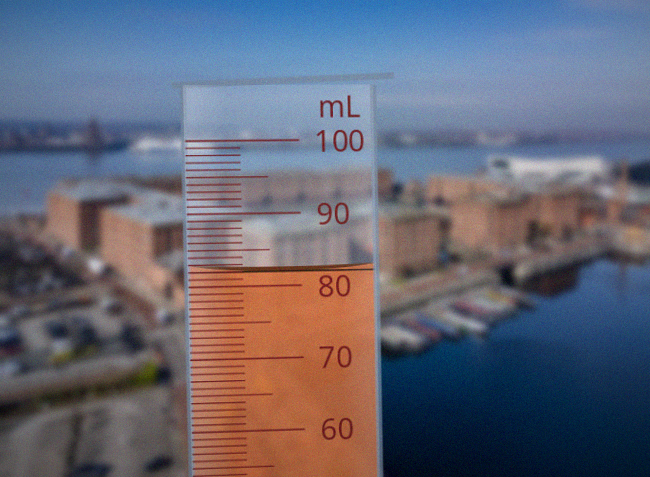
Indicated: 82; mL
